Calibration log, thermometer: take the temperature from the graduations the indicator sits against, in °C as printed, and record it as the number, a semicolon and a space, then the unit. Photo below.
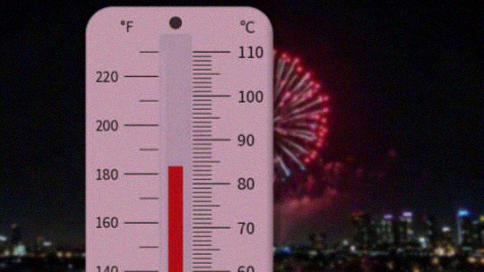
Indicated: 84; °C
